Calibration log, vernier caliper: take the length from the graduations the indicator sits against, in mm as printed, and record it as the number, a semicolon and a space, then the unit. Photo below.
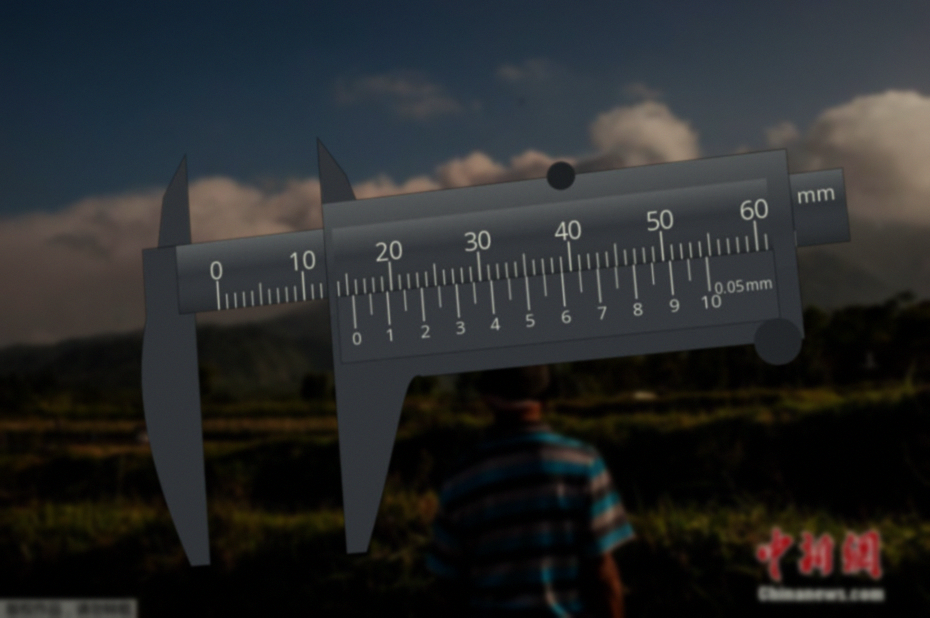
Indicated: 15.6; mm
